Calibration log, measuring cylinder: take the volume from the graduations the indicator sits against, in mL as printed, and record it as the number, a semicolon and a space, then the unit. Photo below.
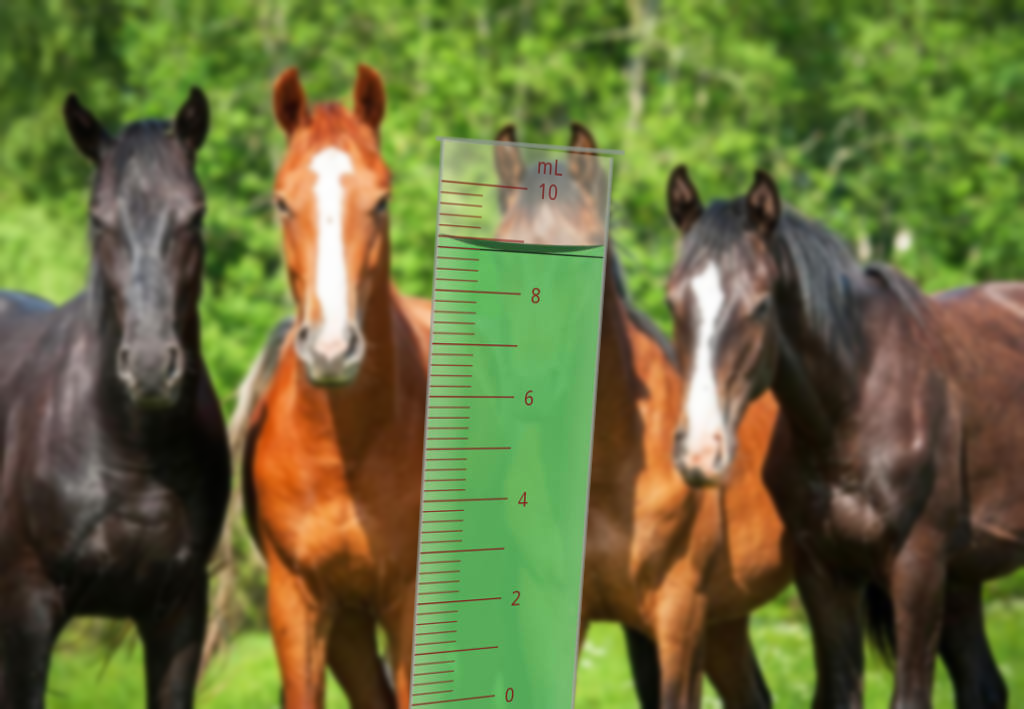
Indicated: 8.8; mL
